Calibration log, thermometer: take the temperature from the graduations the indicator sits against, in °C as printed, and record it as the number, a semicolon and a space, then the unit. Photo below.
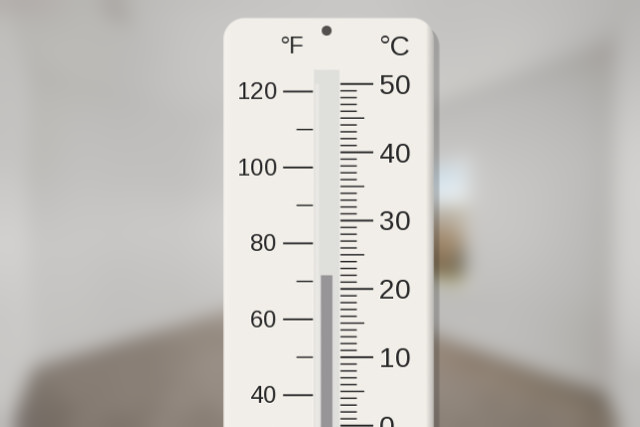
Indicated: 22; °C
